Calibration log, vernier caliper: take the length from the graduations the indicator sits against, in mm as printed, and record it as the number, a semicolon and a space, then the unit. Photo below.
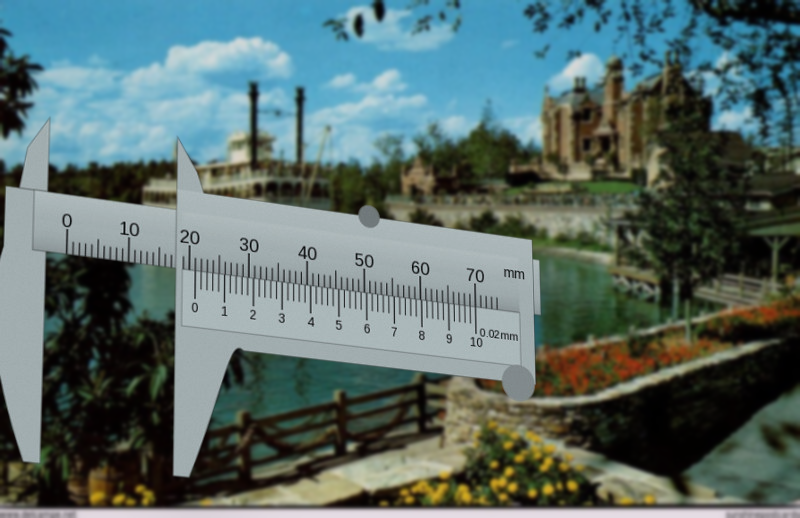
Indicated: 21.0; mm
